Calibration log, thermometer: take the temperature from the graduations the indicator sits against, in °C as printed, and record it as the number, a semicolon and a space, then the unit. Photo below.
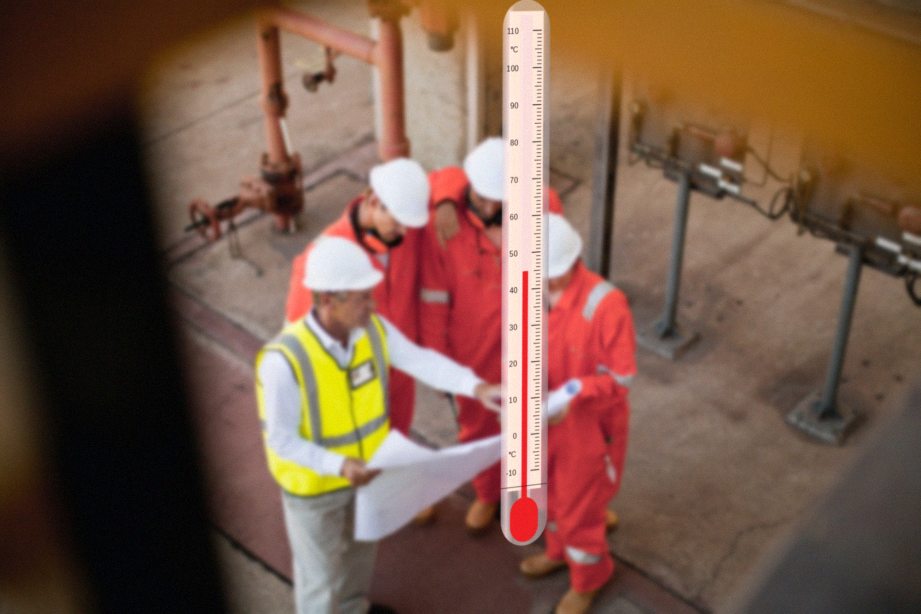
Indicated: 45; °C
